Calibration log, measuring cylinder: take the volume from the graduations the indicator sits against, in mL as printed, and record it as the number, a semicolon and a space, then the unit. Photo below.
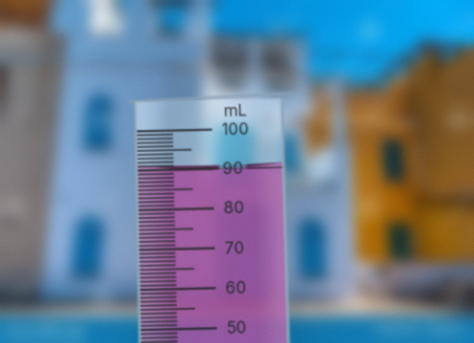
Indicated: 90; mL
